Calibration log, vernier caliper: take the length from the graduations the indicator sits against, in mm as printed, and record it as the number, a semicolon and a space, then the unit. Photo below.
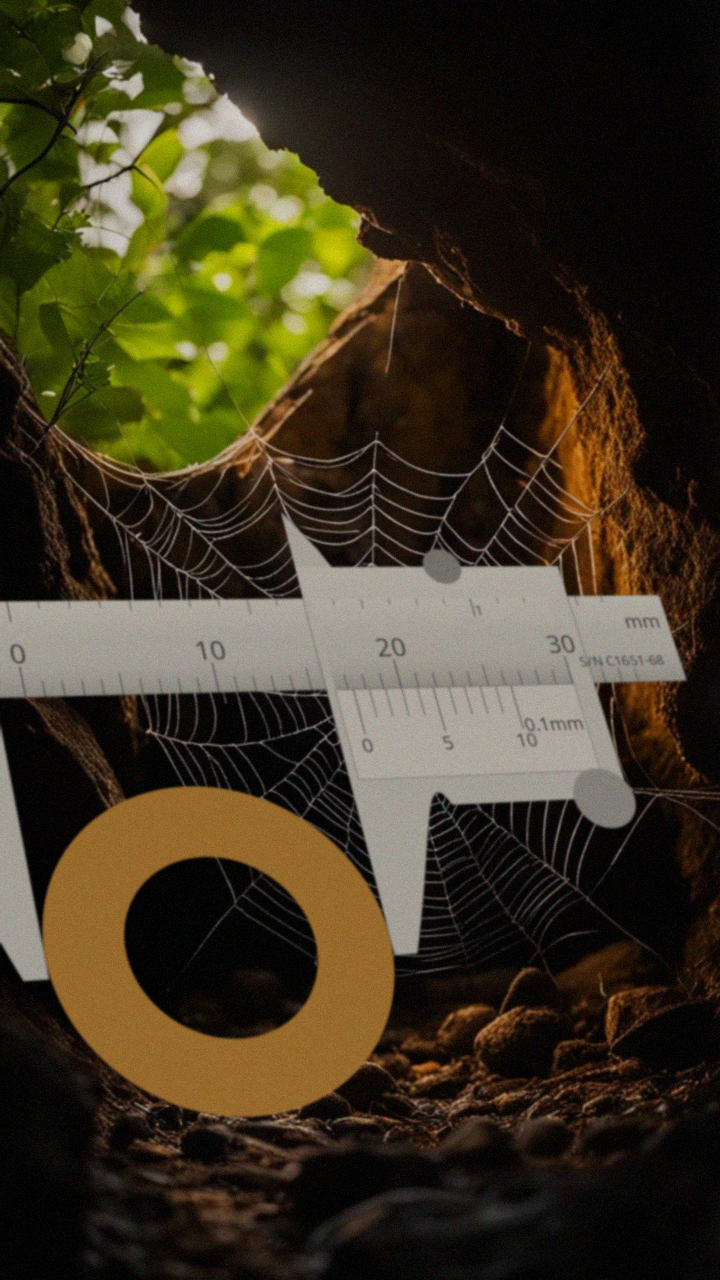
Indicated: 17.3; mm
